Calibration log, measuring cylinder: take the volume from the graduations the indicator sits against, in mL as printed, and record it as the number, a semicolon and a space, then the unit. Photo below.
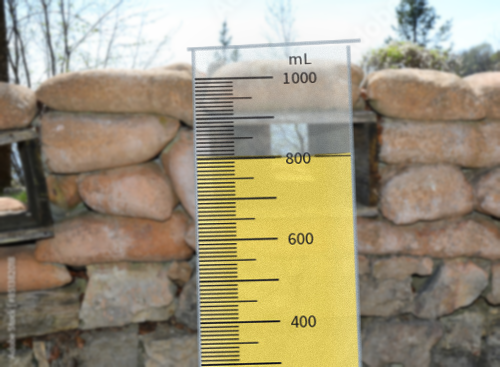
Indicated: 800; mL
